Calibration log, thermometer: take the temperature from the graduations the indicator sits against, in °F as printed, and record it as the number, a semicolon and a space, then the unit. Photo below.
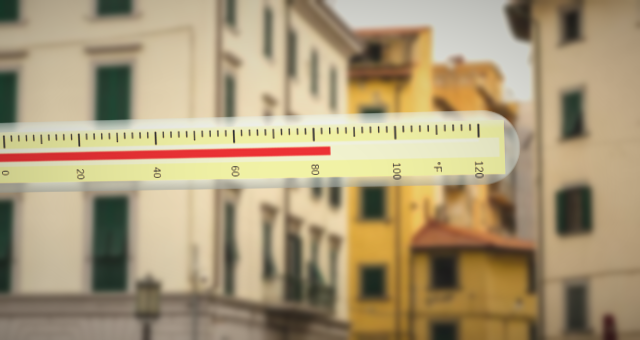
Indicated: 84; °F
